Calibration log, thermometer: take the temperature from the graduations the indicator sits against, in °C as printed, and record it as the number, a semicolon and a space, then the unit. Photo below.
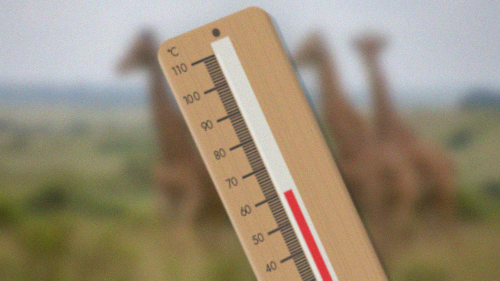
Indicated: 60; °C
